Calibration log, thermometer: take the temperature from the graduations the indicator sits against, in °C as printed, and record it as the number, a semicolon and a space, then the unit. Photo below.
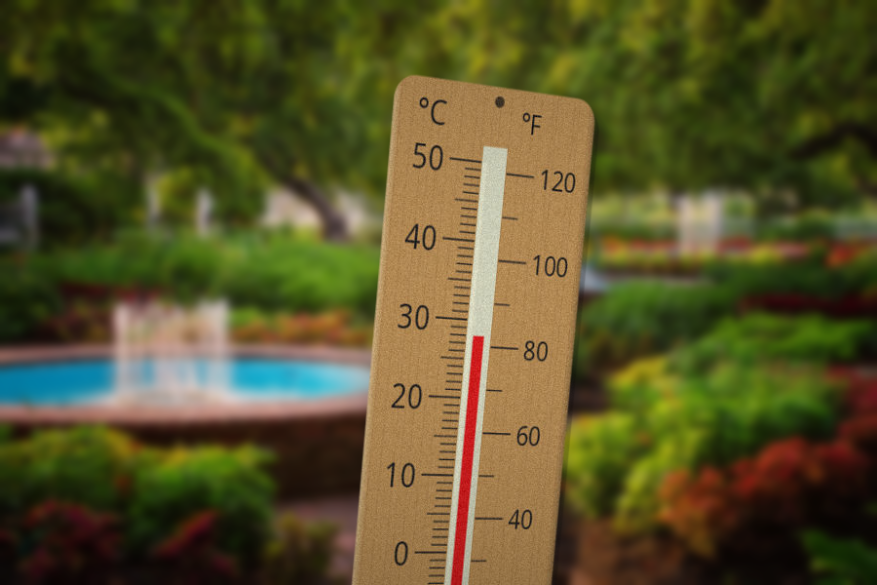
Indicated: 28; °C
